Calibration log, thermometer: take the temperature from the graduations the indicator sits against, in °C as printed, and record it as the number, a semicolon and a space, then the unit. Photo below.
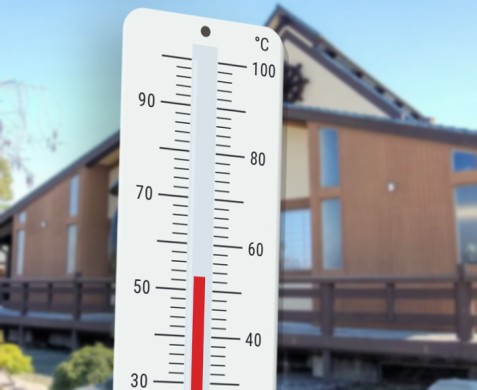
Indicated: 53; °C
